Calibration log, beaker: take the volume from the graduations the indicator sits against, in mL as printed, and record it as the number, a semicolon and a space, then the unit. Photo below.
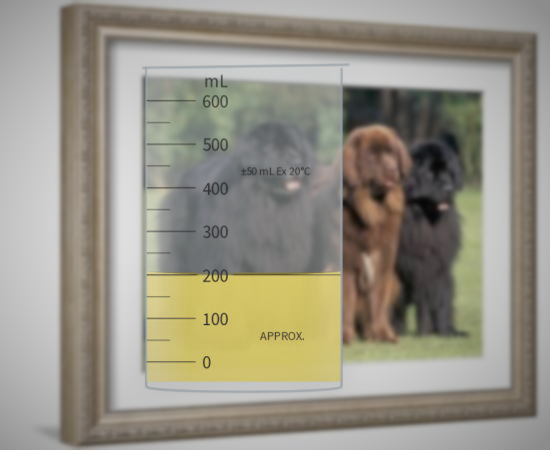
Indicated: 200; mL
